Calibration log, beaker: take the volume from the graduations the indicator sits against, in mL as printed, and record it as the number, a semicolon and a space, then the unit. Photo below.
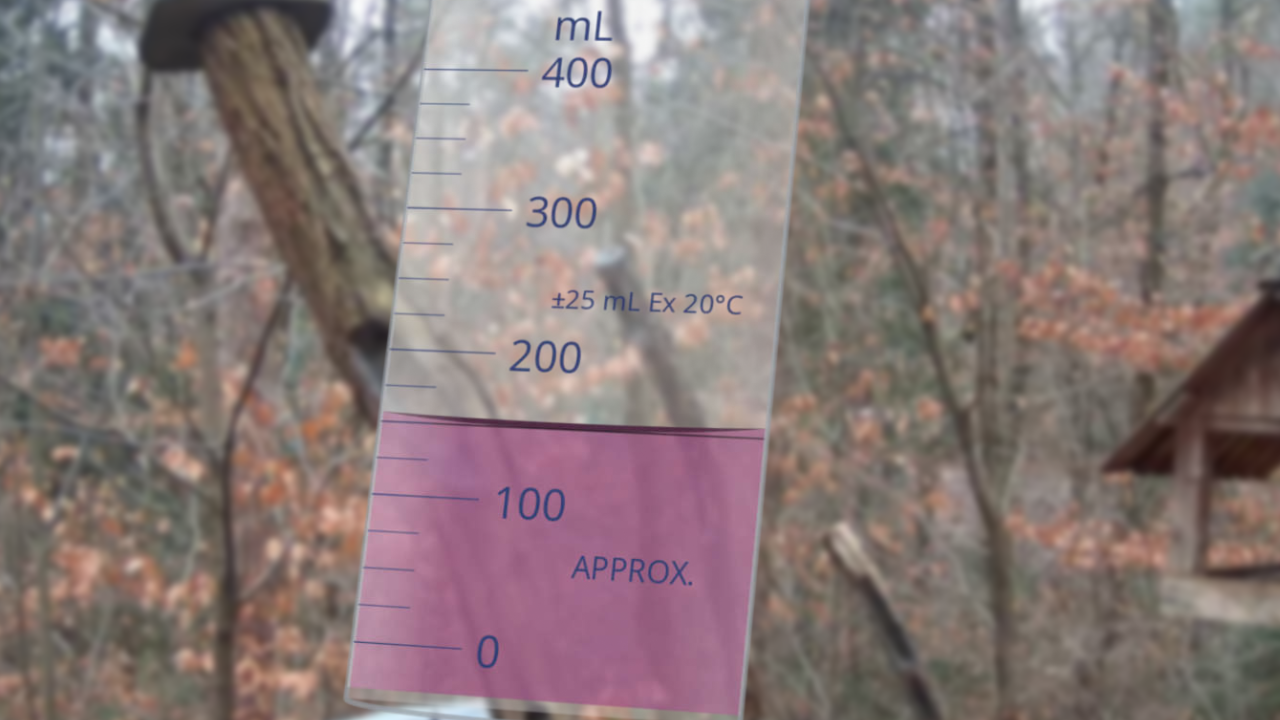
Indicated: 150; mL
